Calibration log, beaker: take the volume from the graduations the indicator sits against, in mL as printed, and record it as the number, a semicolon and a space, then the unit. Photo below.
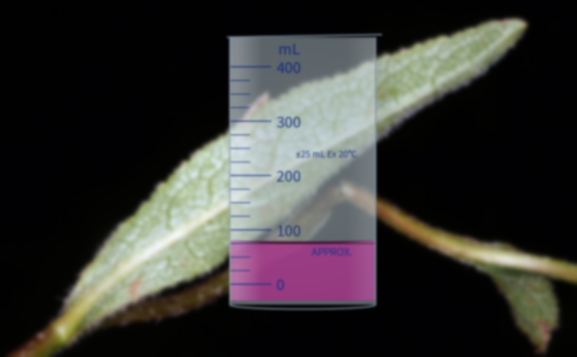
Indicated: 75; mL
